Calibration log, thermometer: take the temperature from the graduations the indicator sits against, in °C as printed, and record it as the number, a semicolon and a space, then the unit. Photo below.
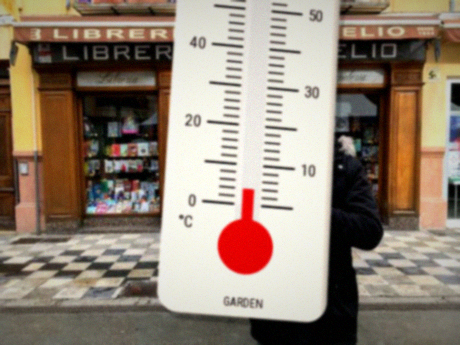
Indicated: 4; °C
